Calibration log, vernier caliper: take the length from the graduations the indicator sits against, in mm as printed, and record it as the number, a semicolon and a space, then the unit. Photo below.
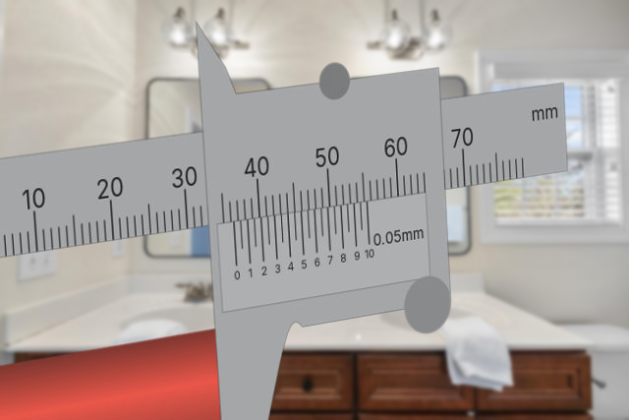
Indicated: 36.4; mm
